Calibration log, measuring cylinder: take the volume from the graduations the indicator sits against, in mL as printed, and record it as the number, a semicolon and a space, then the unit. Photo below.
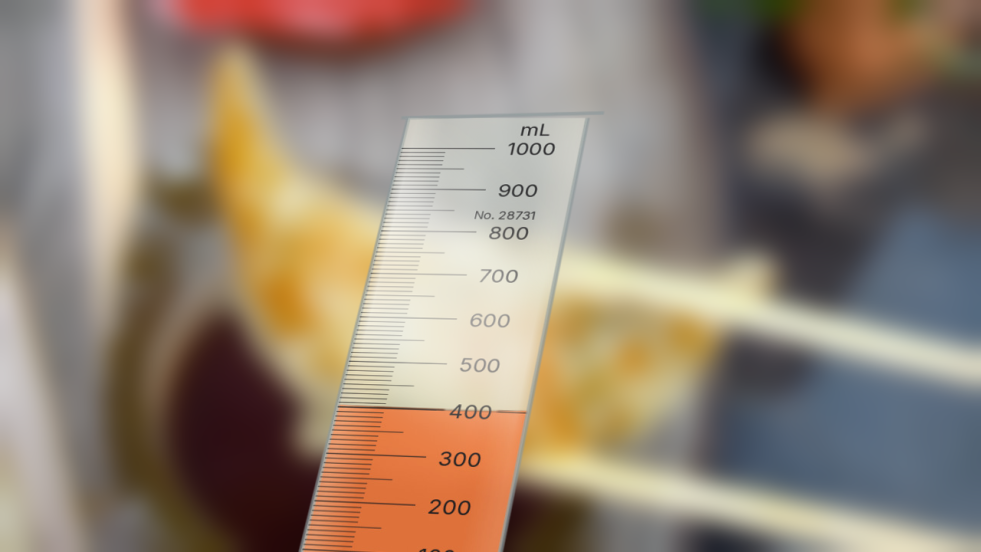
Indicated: 400; mL
